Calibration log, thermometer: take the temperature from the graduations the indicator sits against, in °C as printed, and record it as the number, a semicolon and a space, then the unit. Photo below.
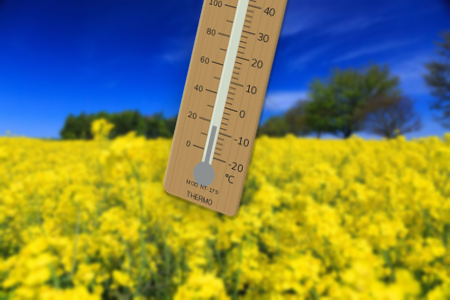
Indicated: -8; °C
